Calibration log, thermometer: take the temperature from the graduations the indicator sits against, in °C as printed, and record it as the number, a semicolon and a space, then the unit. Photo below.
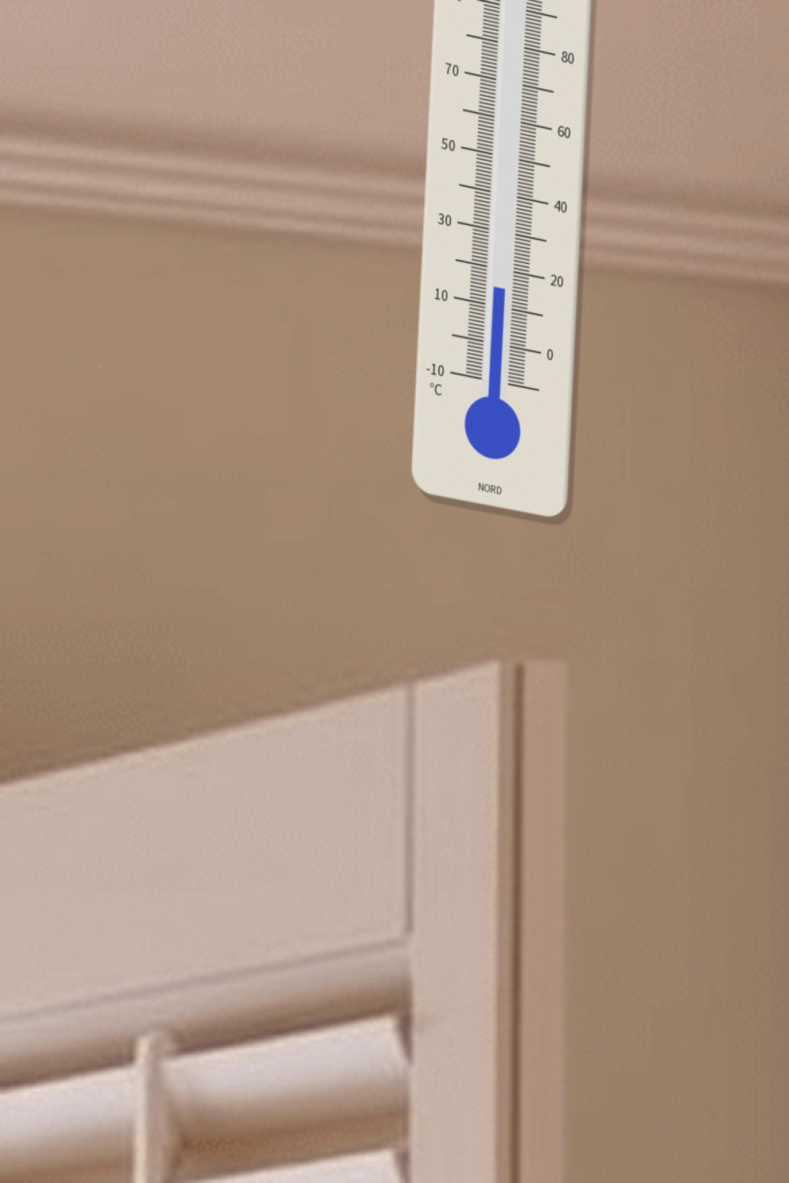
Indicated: 15; °C
